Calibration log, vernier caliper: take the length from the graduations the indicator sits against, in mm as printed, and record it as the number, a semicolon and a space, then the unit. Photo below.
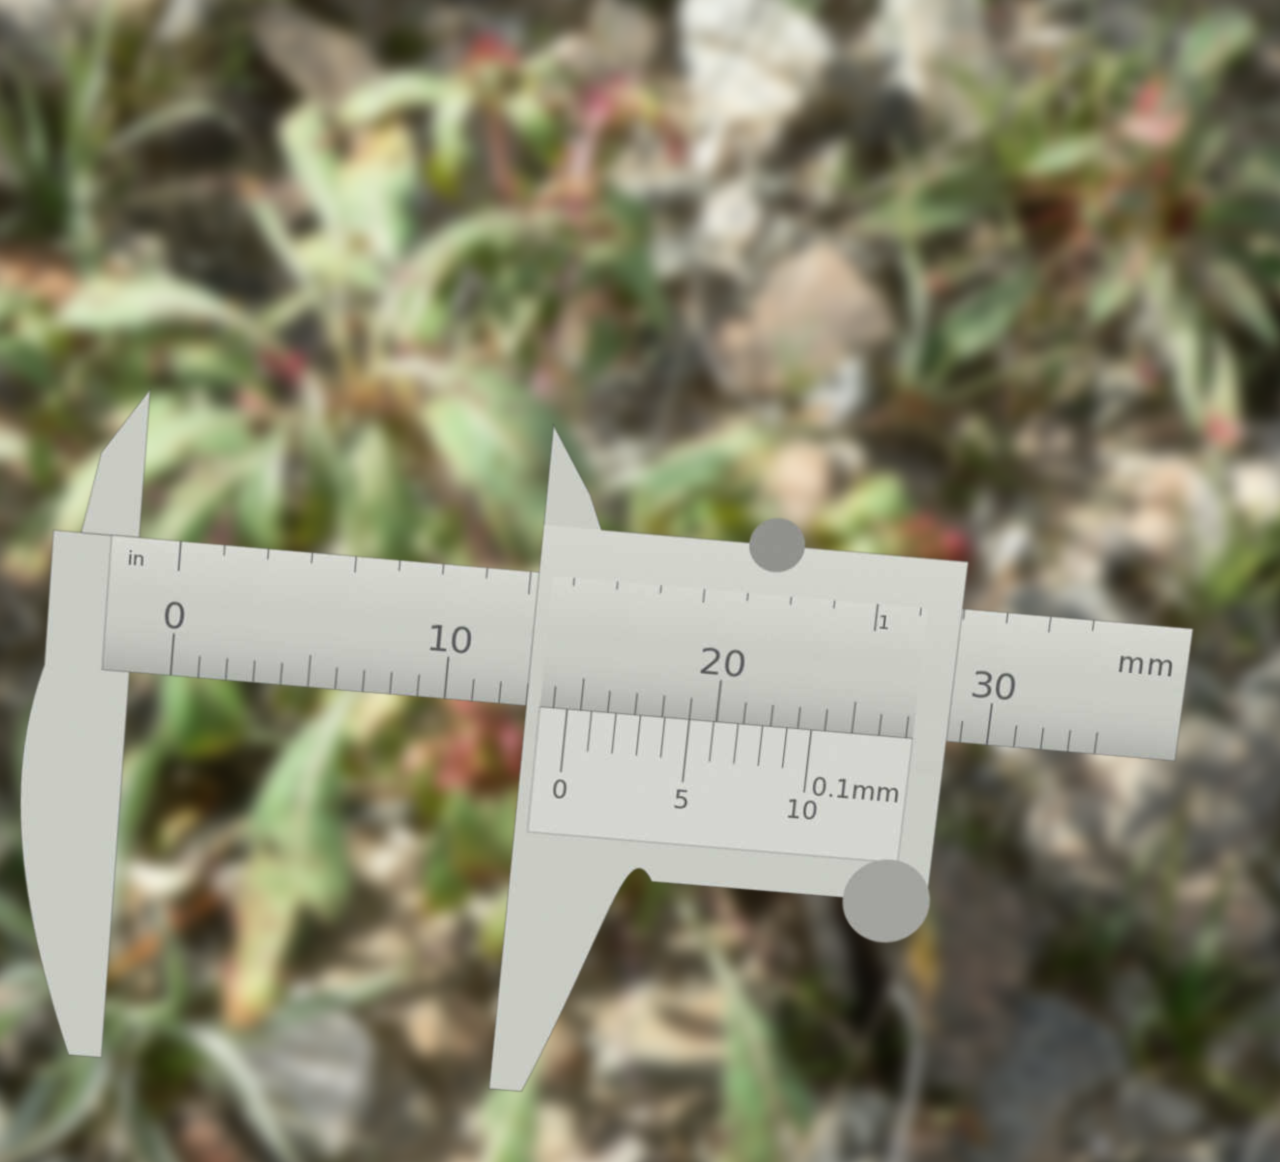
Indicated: 14.5; mm
